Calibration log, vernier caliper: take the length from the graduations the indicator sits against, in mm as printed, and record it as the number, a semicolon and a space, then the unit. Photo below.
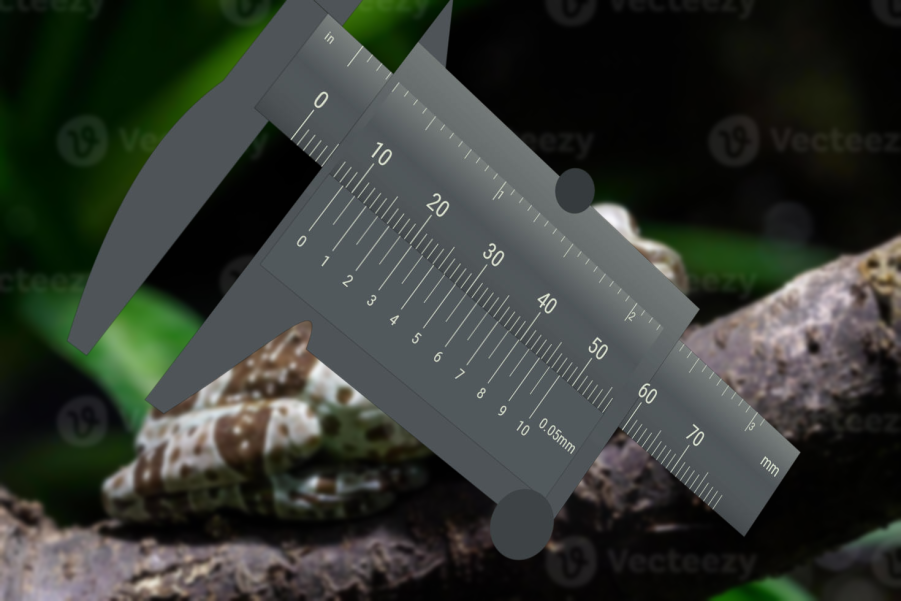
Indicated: 8.6; mm
